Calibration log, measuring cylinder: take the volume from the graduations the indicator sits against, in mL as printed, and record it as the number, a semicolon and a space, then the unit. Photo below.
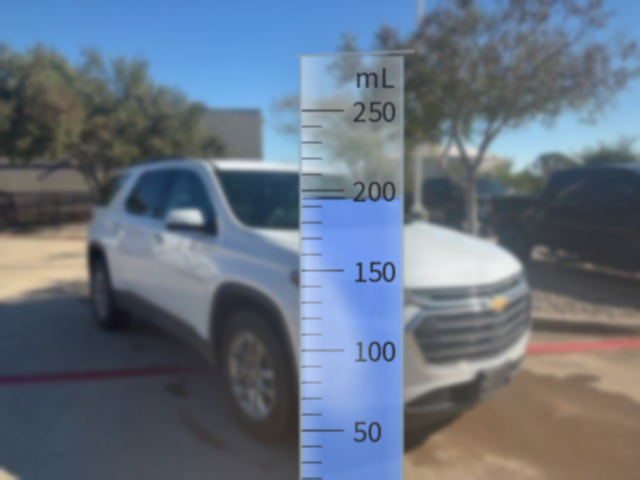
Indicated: 195; mL
